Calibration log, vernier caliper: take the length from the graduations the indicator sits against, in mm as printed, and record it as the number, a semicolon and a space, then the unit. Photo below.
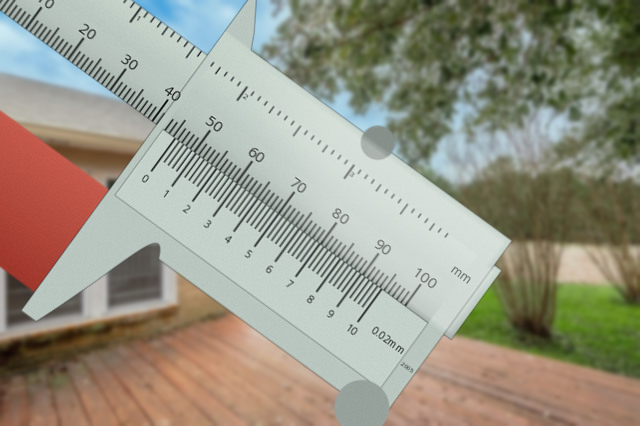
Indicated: 45.5; mm
